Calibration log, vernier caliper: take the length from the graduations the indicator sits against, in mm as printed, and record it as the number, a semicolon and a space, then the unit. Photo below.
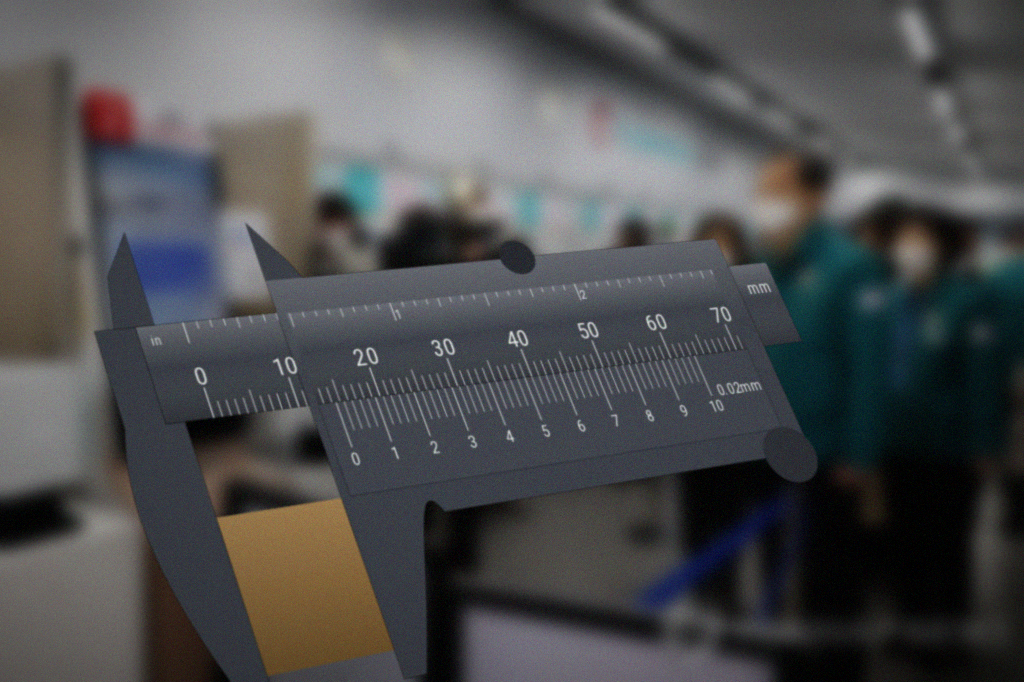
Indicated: 14.5; mm
